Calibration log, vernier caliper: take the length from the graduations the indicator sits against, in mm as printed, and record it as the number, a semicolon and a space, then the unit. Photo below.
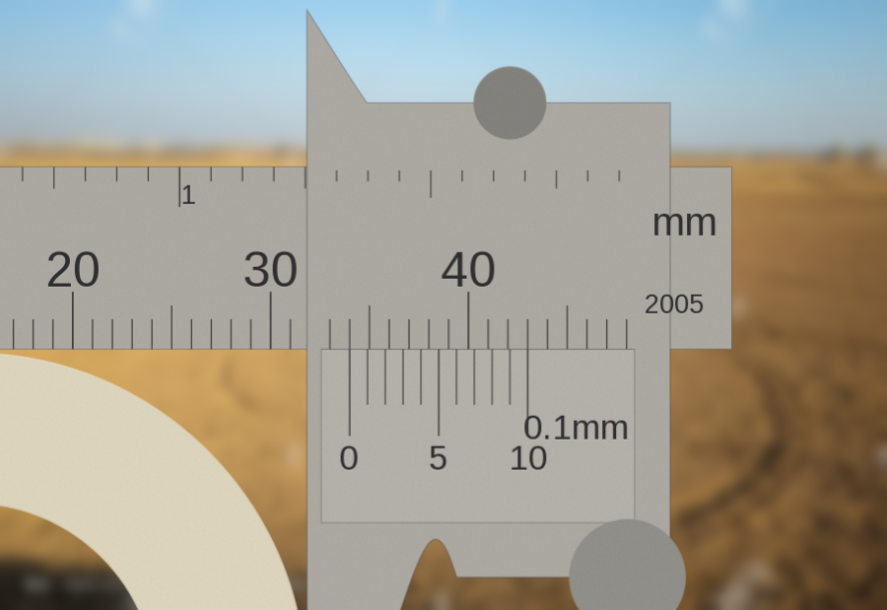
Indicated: 34.0; mm
